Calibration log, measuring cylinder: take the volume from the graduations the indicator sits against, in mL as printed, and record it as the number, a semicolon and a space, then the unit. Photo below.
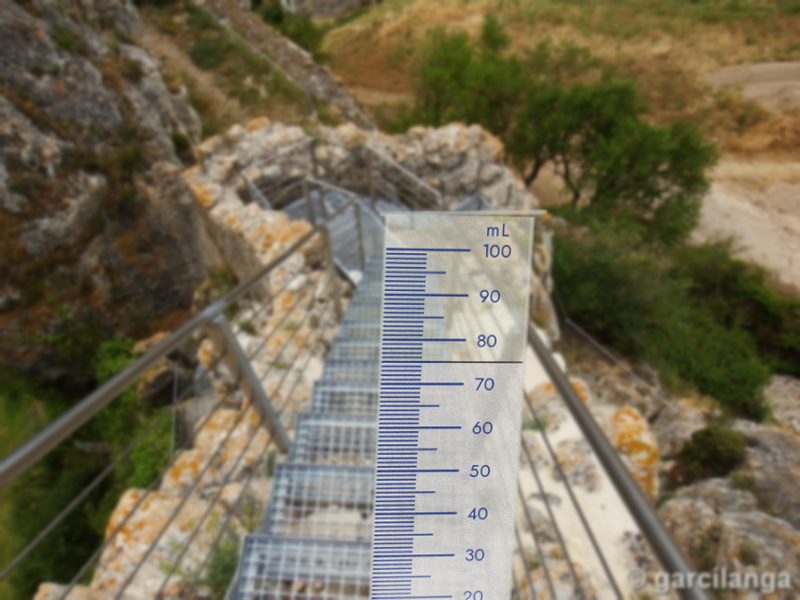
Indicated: 75; mL
